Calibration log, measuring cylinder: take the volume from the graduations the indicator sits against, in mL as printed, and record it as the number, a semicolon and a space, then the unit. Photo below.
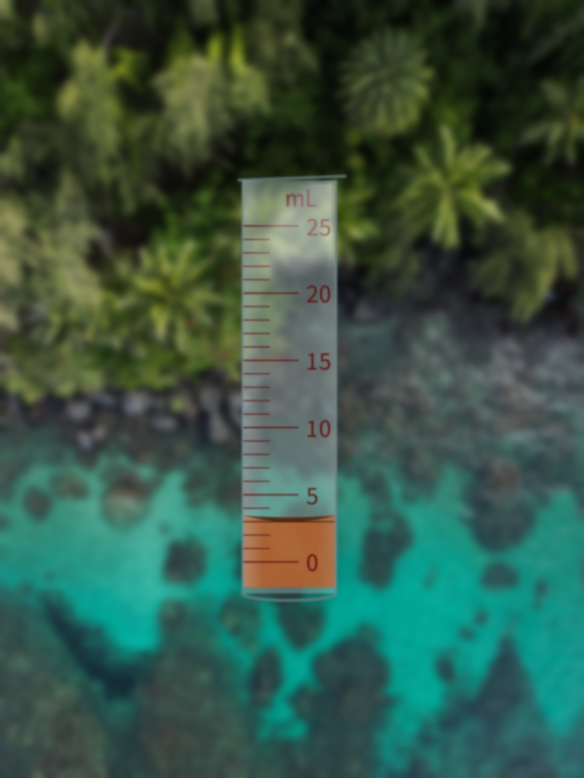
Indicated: 3; mL
